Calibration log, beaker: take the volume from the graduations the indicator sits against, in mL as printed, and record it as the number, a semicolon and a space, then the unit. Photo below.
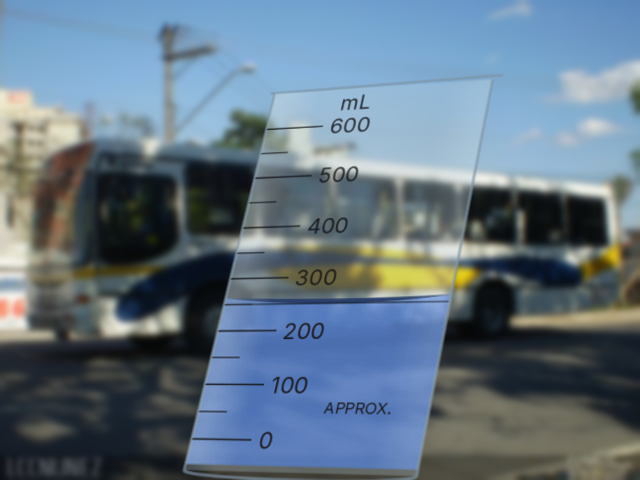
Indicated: 250; mL
